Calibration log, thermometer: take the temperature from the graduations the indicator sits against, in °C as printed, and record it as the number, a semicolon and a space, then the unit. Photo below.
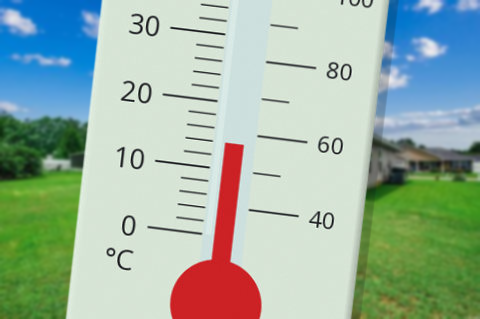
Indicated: 14; °C
